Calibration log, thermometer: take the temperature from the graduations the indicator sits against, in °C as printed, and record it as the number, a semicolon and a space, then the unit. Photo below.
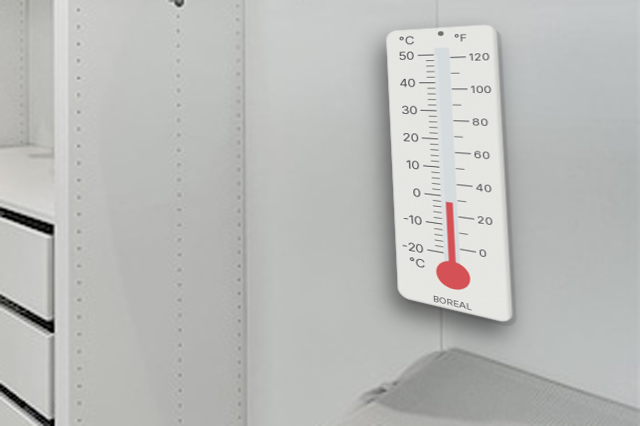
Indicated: -2; °C
